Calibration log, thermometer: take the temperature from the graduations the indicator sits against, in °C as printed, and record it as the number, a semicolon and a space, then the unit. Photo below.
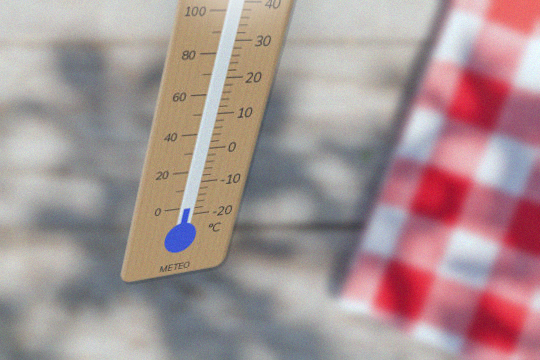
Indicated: -18; °C
